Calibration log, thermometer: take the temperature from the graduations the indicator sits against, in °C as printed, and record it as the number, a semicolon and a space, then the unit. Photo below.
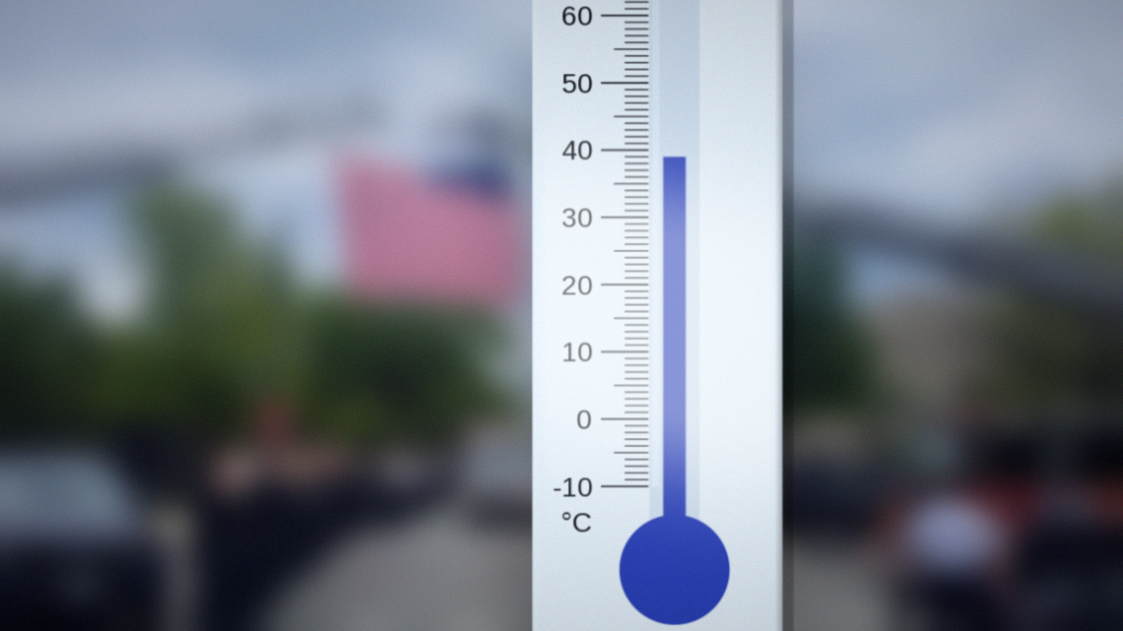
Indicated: 39; °C
